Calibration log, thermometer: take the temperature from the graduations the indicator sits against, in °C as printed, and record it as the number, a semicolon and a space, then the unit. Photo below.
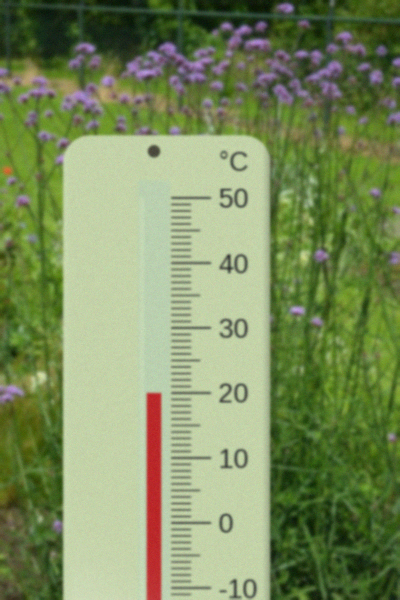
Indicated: 20; °C
